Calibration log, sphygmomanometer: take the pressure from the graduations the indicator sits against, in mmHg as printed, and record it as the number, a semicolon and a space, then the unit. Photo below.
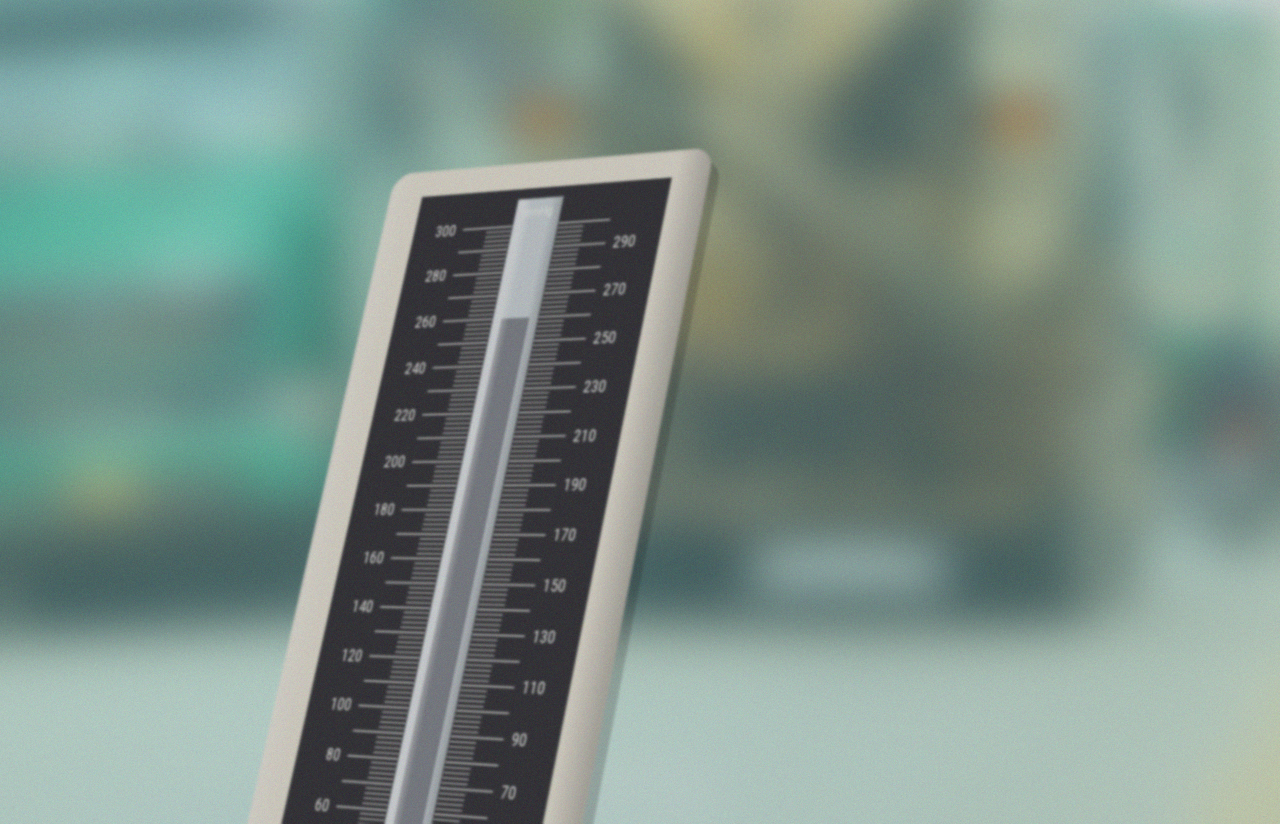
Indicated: 260; mmHg
